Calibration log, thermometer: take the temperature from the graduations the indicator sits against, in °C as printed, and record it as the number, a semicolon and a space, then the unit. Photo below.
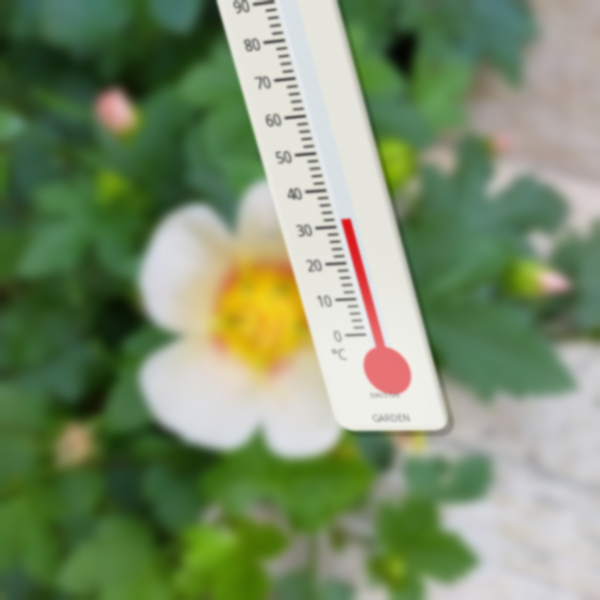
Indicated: 32; °C
